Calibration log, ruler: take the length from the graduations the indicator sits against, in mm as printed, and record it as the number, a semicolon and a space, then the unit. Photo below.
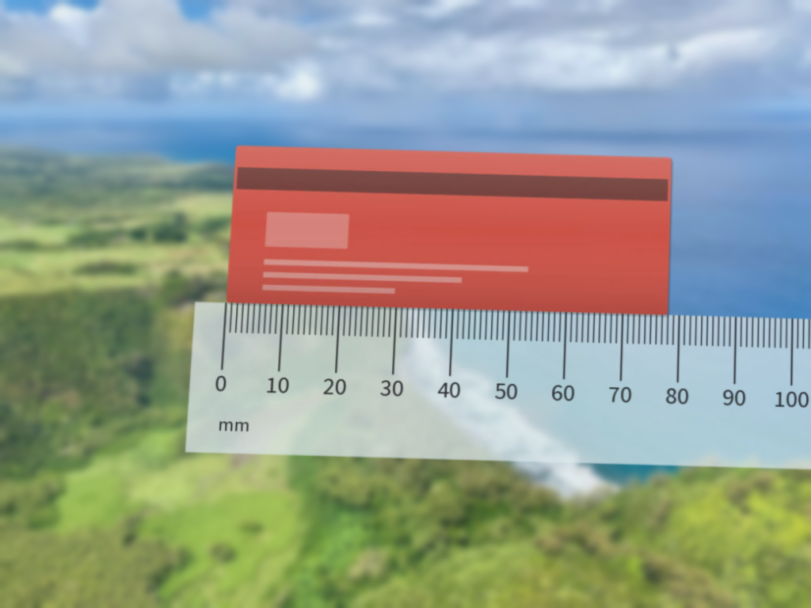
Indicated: 78; mm
